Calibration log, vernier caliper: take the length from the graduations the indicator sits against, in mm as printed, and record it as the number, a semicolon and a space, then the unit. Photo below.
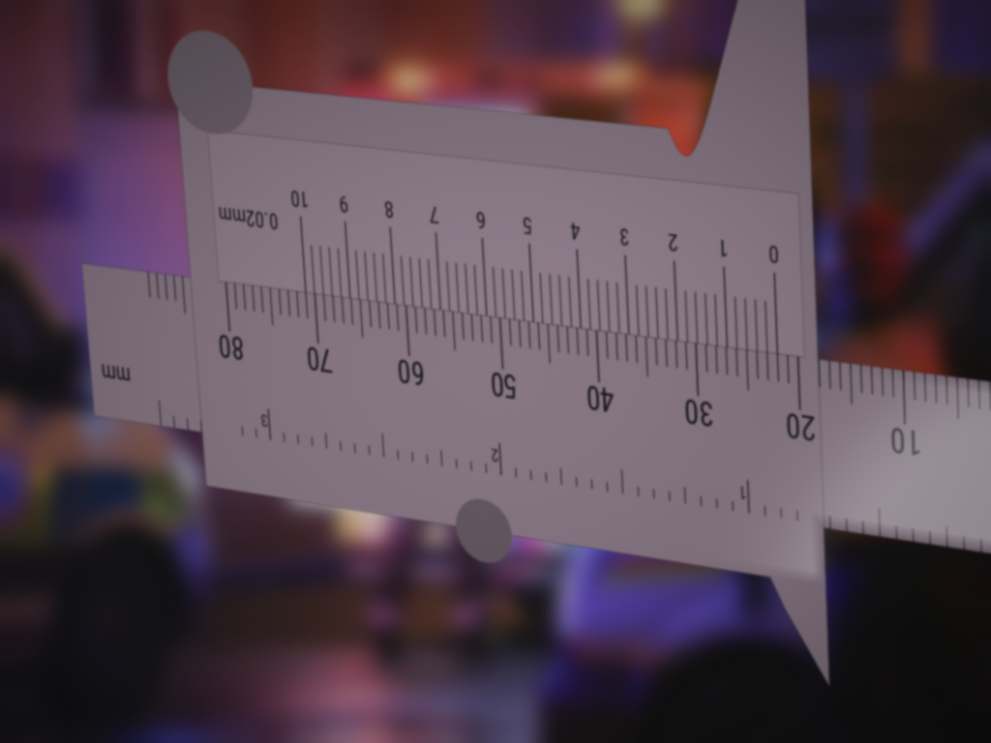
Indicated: 22.0; mm
